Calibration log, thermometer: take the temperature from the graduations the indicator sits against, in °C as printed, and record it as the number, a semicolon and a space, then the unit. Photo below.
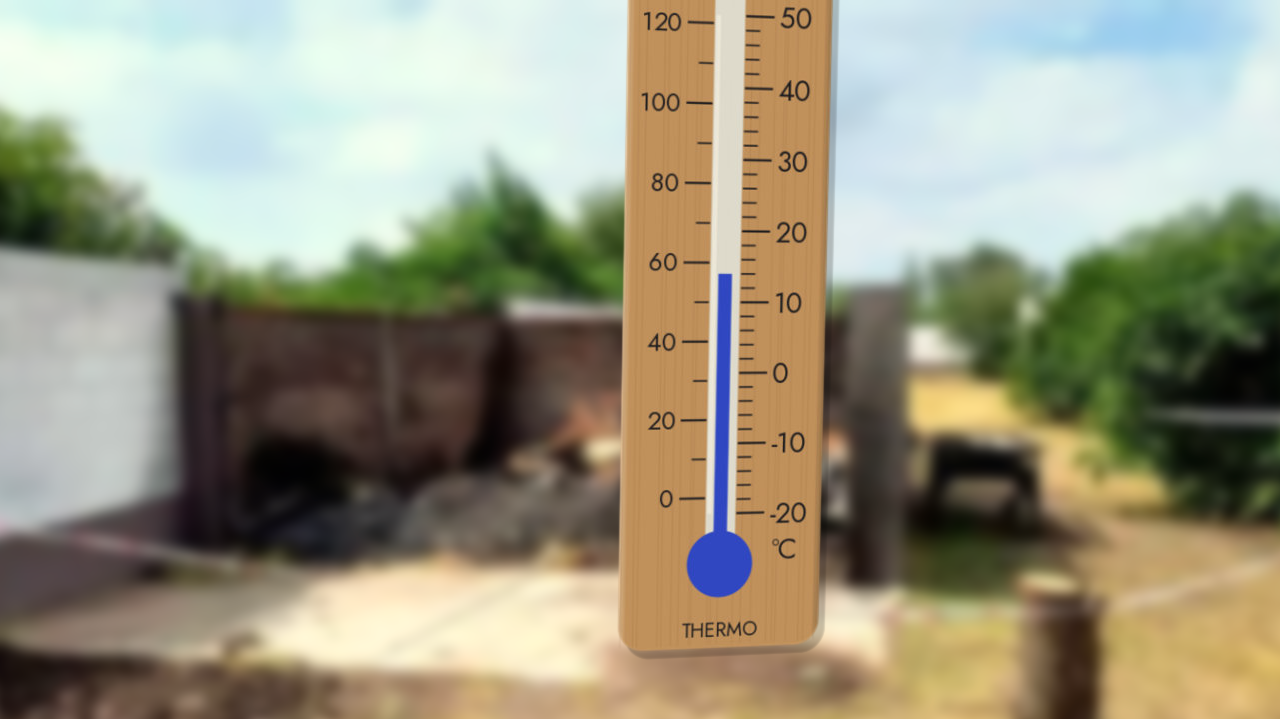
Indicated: 14; °C
